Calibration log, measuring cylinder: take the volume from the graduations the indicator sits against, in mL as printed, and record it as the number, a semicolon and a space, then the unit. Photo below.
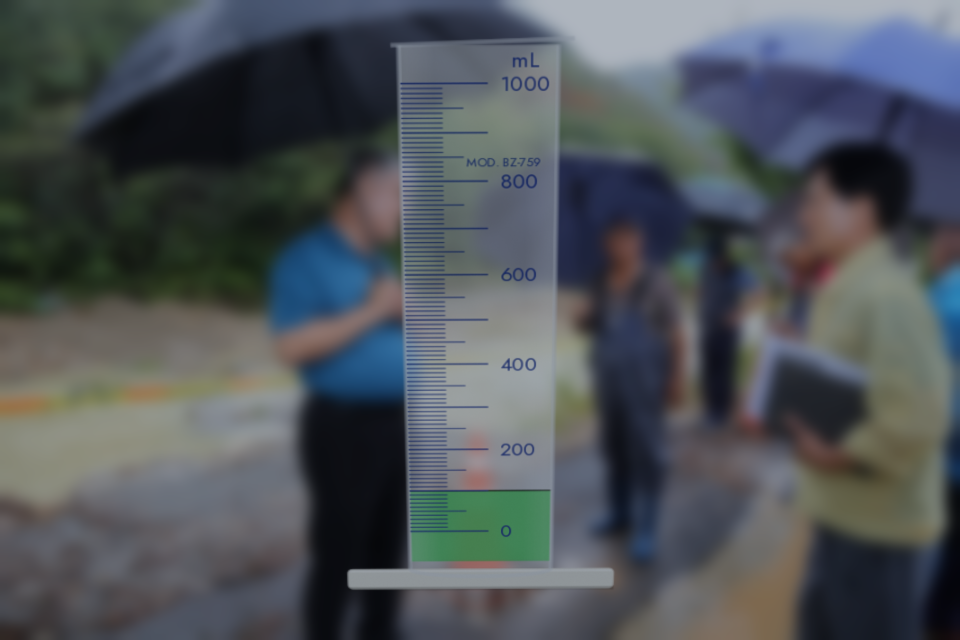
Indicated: 100; mL
